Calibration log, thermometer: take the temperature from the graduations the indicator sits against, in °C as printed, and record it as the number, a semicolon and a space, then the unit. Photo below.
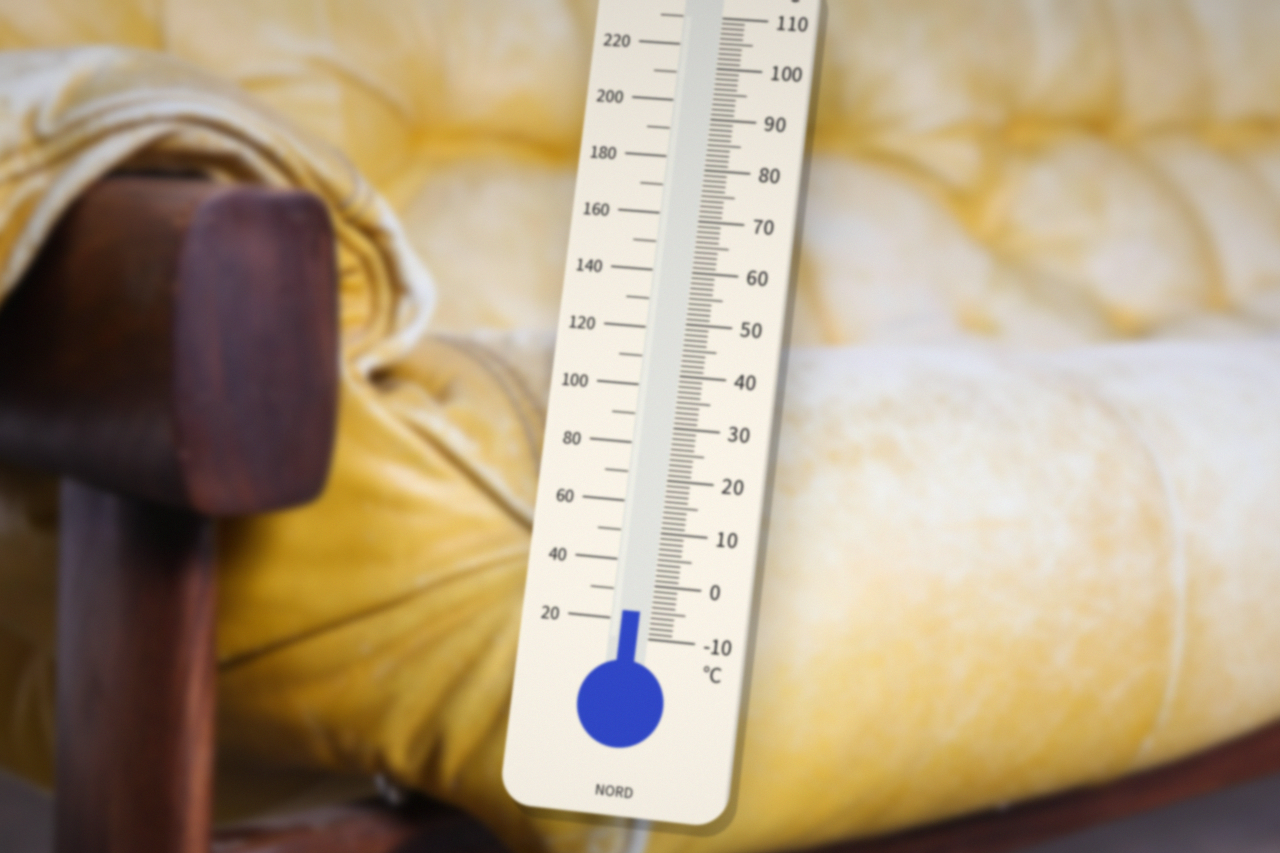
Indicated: -5; °C
